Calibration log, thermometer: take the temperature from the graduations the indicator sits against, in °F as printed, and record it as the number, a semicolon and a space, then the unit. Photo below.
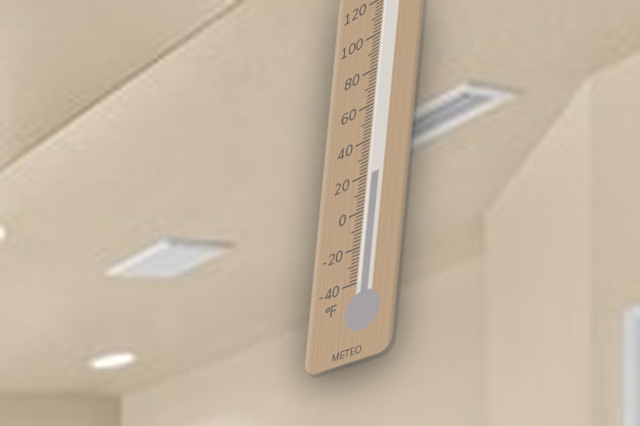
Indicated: 20; °F
